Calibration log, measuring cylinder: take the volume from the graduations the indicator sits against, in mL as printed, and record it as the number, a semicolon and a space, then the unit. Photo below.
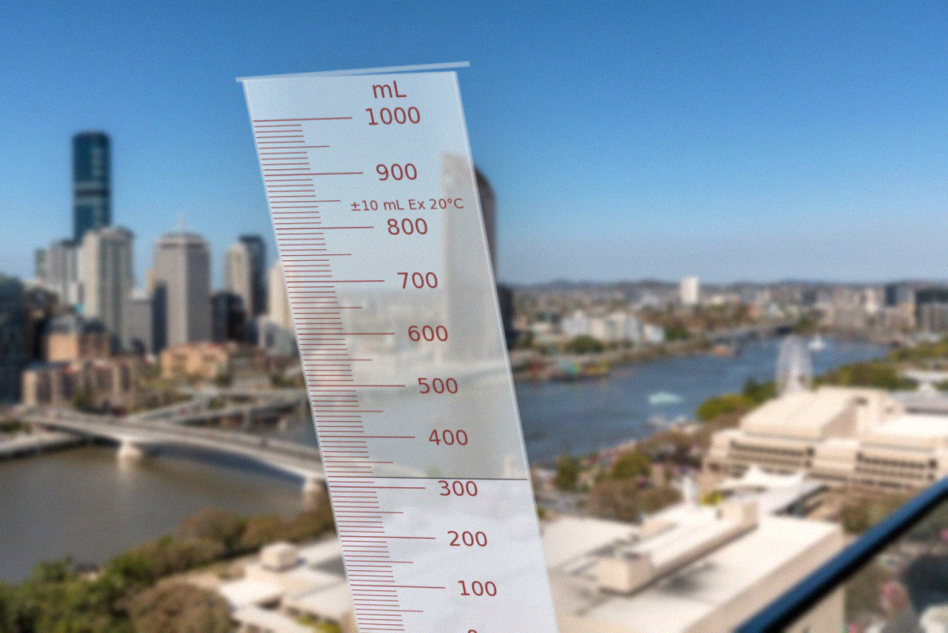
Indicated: 320; mL
